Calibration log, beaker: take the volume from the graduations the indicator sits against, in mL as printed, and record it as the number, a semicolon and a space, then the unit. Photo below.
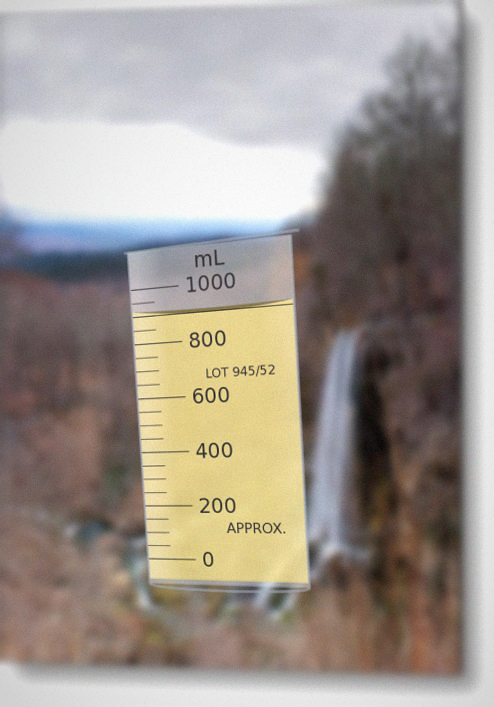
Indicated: 900; mL
